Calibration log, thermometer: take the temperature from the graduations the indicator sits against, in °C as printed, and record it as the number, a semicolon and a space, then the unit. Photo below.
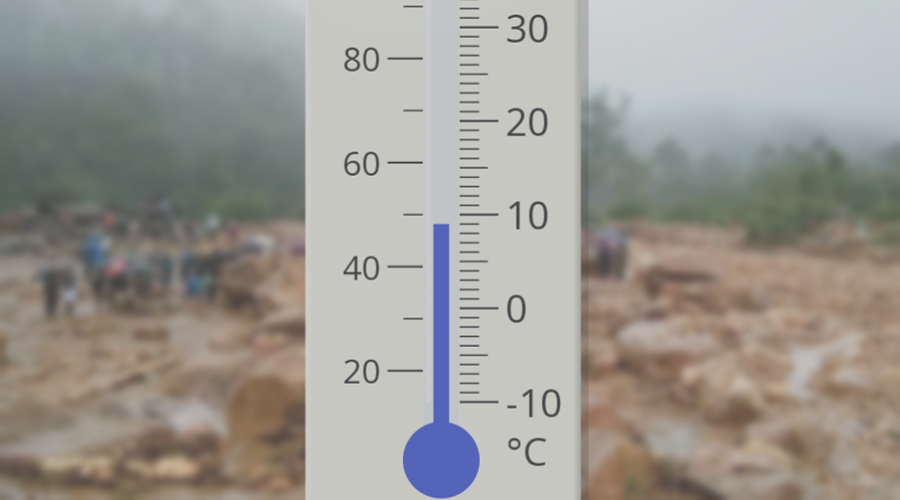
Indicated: 9; °C
